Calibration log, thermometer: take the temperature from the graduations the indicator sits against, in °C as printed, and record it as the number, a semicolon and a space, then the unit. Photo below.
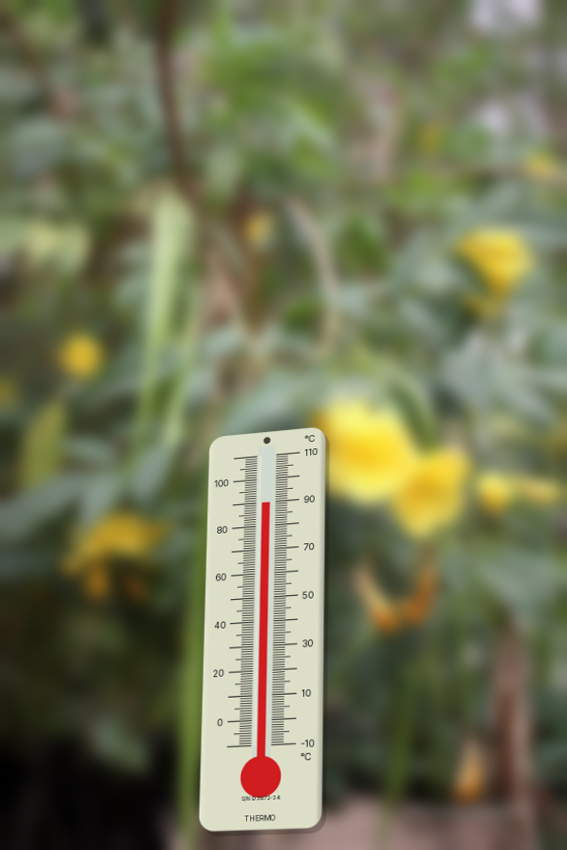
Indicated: 90; °C
